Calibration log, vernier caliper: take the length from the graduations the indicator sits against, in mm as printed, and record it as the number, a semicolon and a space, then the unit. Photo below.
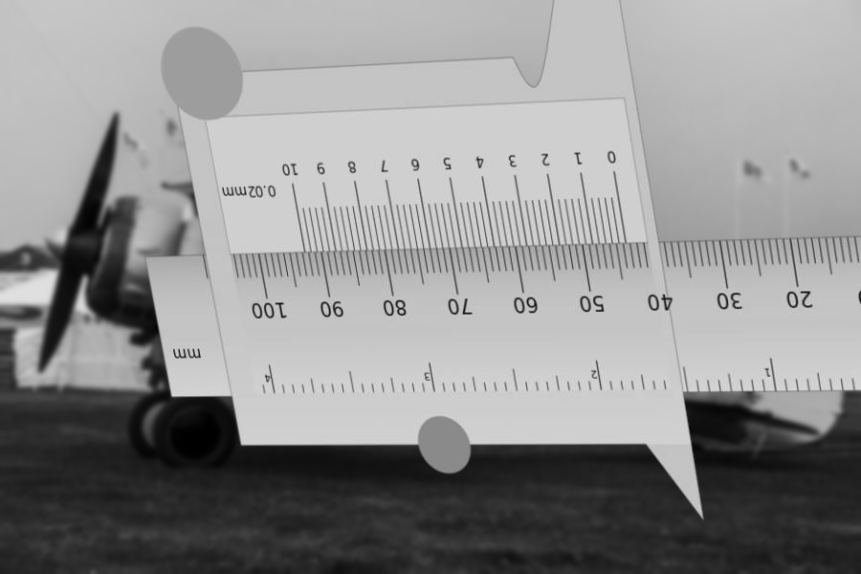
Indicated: 43.6; mm
